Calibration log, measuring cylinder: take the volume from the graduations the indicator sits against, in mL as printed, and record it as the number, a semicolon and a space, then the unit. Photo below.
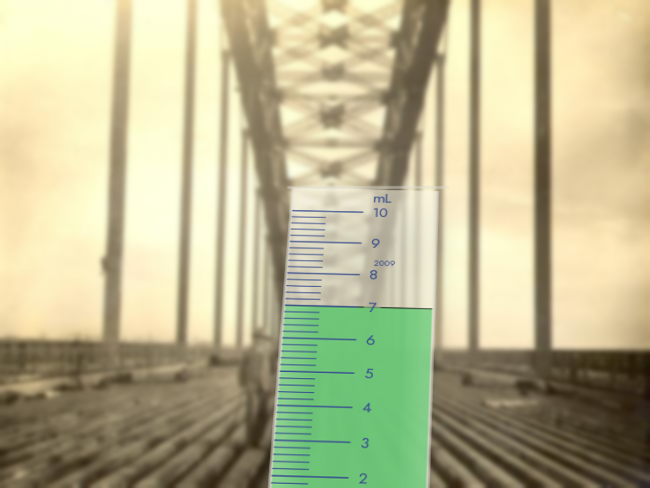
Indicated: 7; mL
